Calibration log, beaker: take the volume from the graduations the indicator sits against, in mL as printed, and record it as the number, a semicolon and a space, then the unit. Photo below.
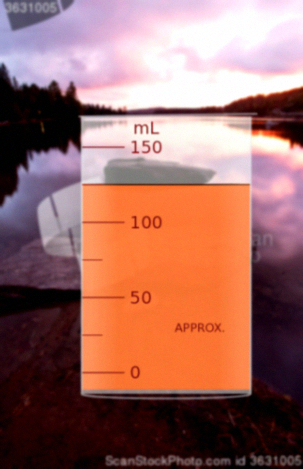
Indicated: 125; mL
